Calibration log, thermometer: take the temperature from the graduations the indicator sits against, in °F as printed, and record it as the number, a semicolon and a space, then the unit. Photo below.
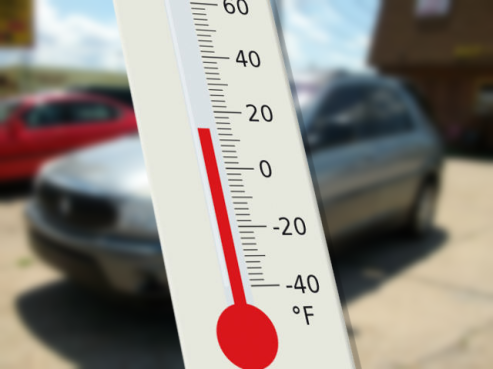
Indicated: 14; °F
